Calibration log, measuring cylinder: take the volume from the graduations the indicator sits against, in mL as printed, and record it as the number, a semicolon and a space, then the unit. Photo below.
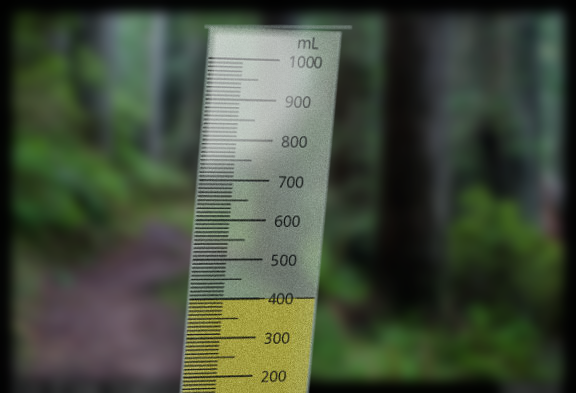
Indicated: 400; mL
